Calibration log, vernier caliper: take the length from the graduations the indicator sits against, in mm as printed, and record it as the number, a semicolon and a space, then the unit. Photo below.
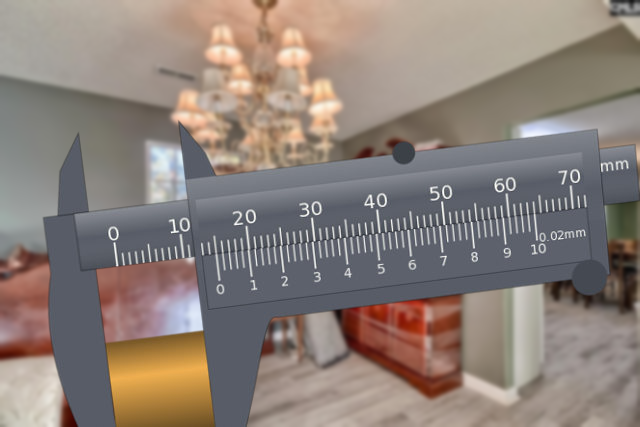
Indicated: 15.0; mm
